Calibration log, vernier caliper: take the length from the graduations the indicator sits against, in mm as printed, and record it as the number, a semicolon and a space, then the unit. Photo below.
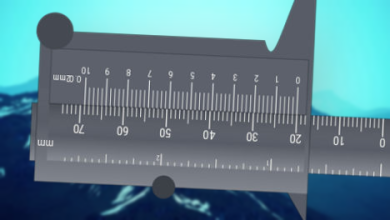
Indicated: 20.0; mm
